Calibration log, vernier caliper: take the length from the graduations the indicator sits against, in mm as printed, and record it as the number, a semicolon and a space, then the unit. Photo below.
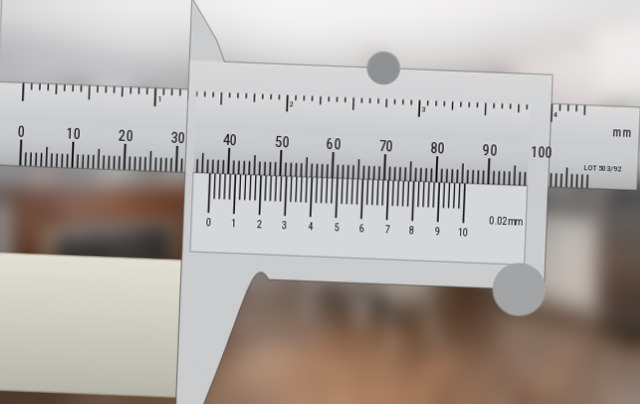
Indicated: 36.5; mm
